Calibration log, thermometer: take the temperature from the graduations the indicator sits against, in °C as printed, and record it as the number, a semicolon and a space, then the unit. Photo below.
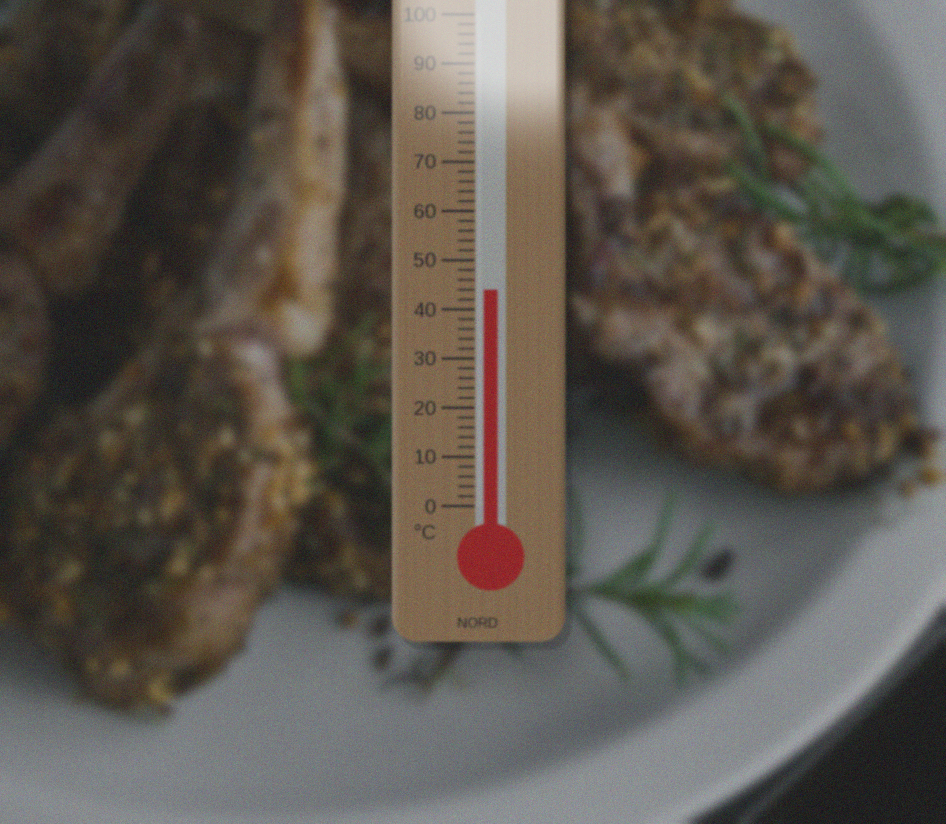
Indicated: 44; °C
